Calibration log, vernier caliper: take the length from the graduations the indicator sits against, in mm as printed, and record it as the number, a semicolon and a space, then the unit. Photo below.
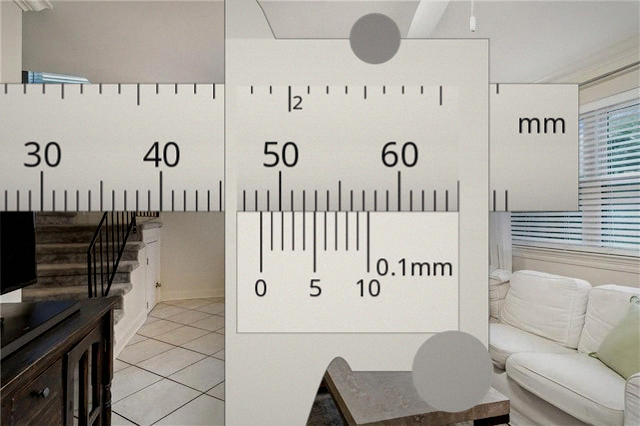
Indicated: 48.4; mm
